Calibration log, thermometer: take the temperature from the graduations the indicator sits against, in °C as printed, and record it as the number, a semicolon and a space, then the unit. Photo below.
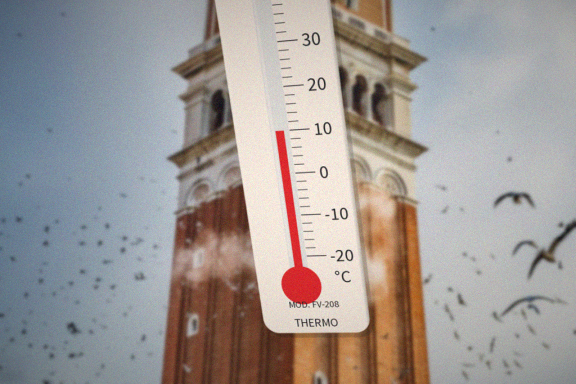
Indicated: 10; °C
